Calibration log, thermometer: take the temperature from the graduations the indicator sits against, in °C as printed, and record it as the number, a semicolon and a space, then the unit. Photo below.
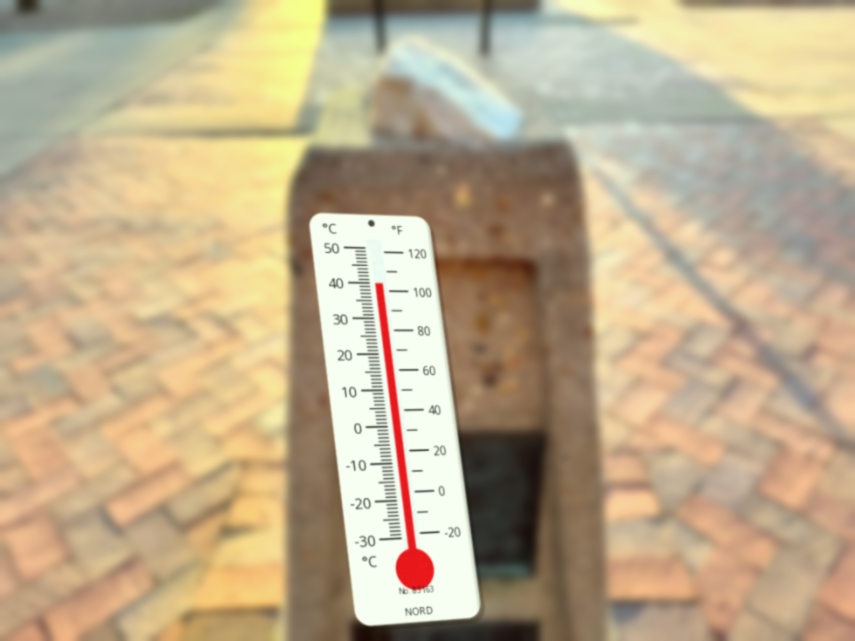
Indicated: 40; °C
